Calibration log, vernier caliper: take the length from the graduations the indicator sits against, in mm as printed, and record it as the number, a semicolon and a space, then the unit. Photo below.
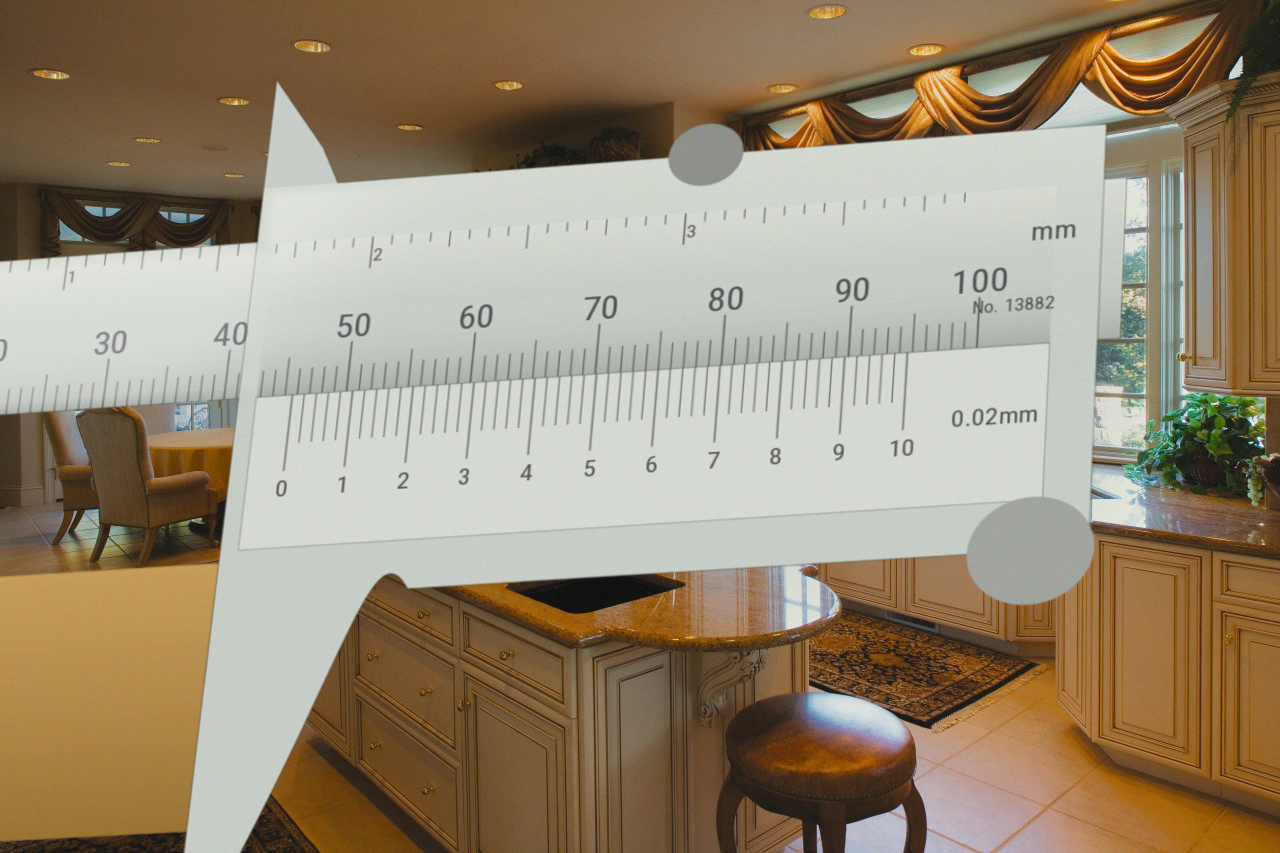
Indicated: 45.6; mm
